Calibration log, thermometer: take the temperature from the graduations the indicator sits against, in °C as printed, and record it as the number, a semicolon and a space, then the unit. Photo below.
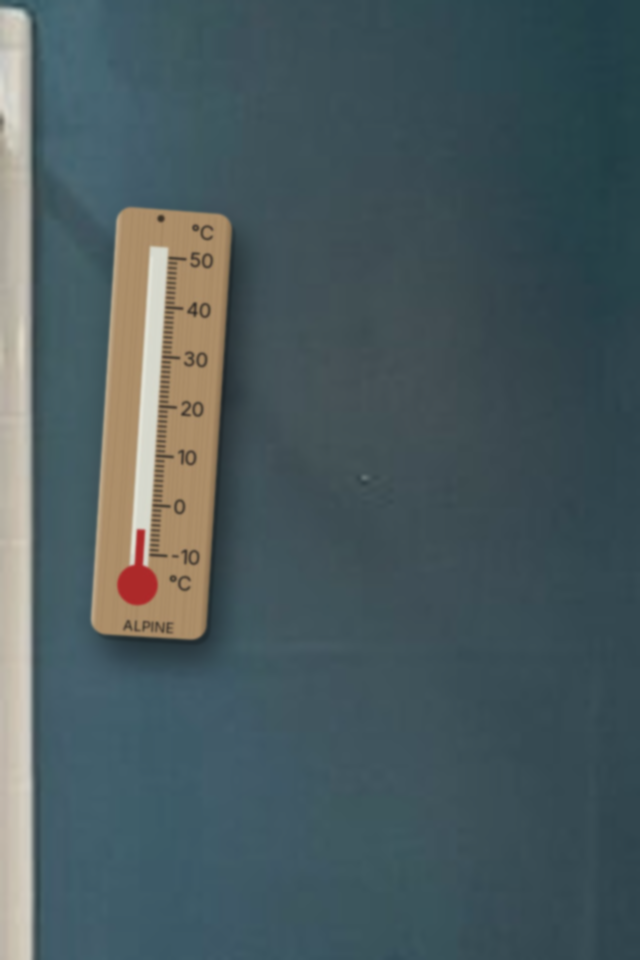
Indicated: -5; °C
